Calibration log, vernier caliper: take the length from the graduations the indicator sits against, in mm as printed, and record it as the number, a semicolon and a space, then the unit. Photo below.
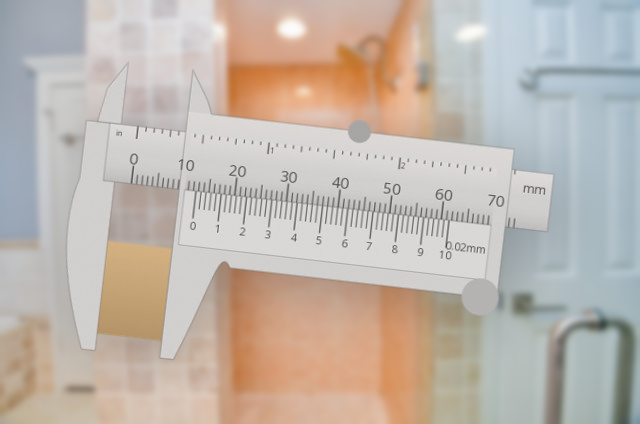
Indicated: 12.5; mm
